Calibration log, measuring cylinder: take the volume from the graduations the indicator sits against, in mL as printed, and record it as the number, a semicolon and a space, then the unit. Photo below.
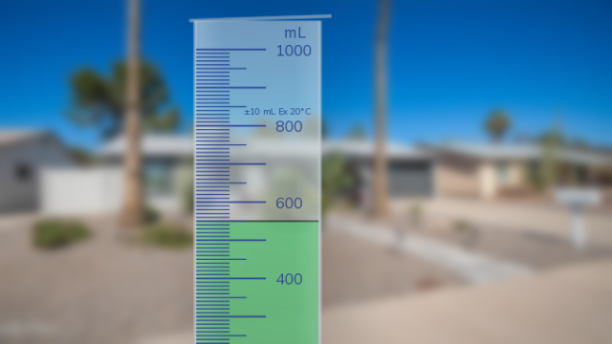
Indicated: 550; mL
